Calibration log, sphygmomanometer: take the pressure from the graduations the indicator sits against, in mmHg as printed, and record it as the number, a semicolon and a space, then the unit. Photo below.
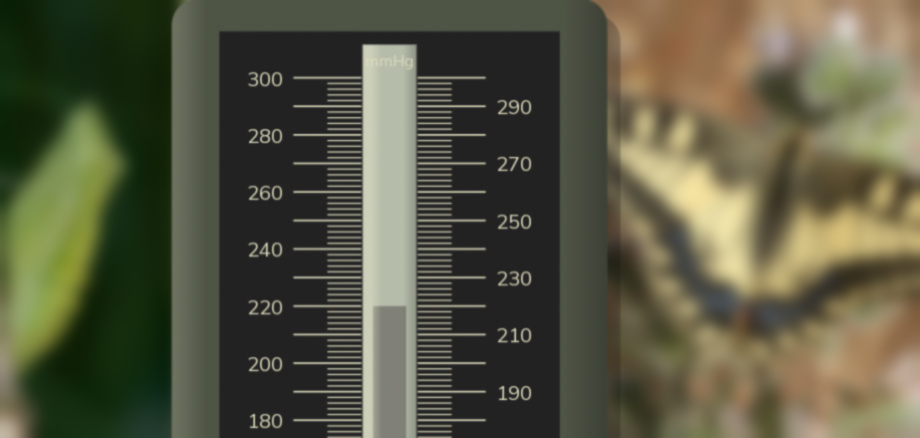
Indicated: 220; mmHg
